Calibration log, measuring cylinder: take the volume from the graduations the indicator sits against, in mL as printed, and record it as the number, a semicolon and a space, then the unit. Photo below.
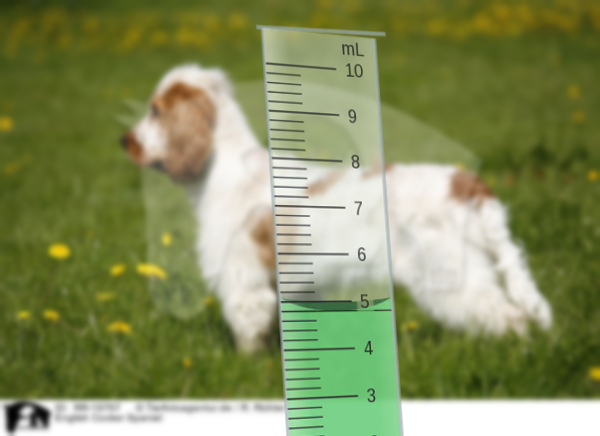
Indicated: 4.8; mL
